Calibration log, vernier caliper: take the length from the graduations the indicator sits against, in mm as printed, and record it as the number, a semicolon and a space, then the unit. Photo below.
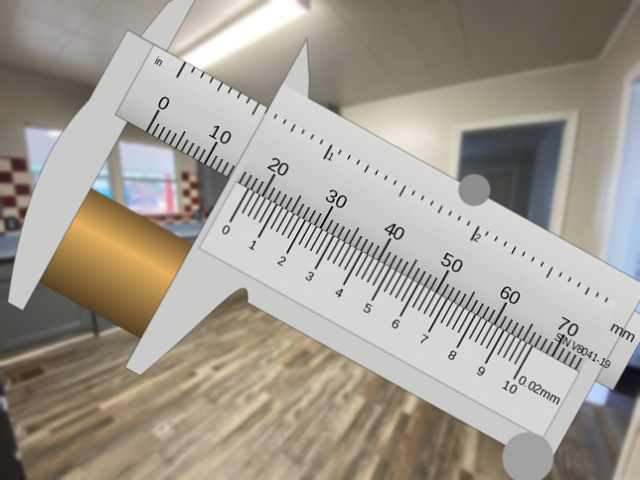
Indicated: 17.6; mm
